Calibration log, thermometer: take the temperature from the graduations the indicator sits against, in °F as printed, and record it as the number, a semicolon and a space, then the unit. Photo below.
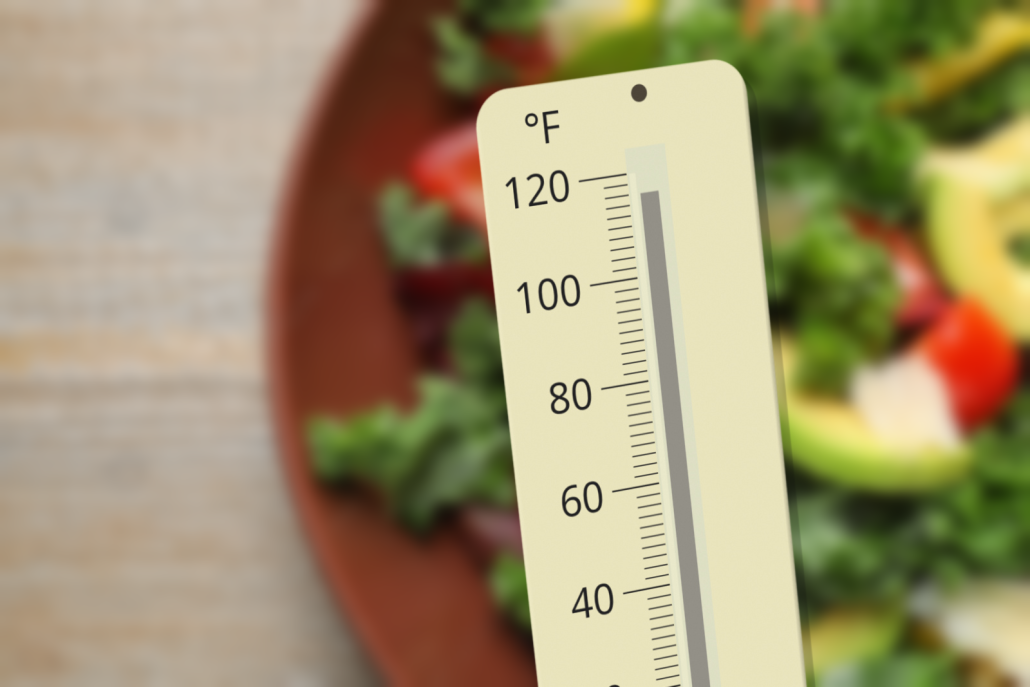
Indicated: 116; °F
